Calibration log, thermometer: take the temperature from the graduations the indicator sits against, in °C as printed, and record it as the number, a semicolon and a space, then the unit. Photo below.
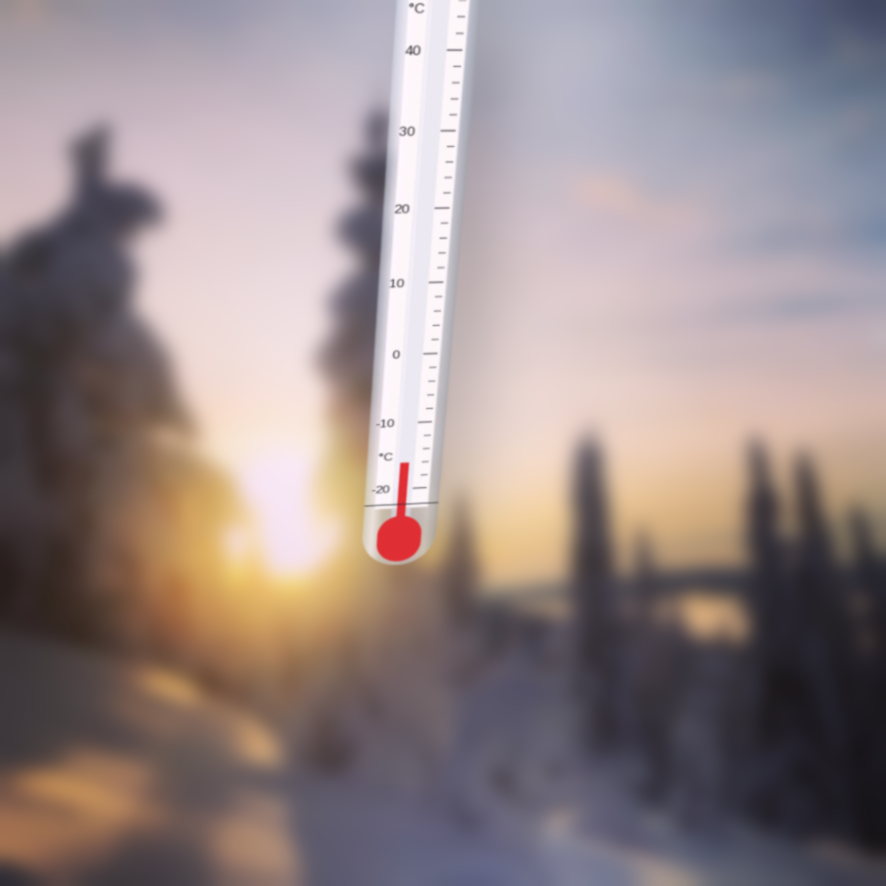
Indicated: -16; °C
